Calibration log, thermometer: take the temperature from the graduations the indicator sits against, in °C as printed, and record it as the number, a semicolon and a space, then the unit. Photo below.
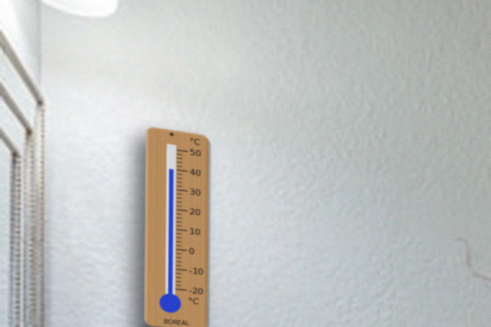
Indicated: 40; °C
